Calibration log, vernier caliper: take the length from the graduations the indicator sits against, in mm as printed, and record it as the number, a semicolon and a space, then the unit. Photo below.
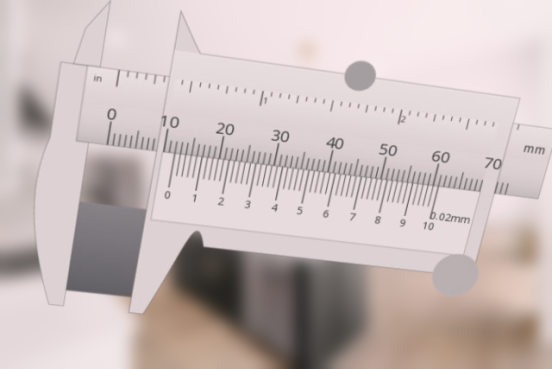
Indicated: 12.0; mm
